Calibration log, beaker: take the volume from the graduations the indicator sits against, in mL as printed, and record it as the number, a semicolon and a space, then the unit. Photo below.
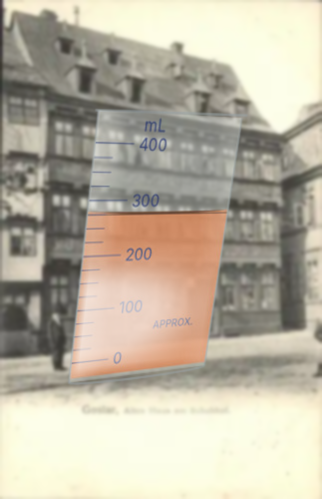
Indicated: 275; mL
